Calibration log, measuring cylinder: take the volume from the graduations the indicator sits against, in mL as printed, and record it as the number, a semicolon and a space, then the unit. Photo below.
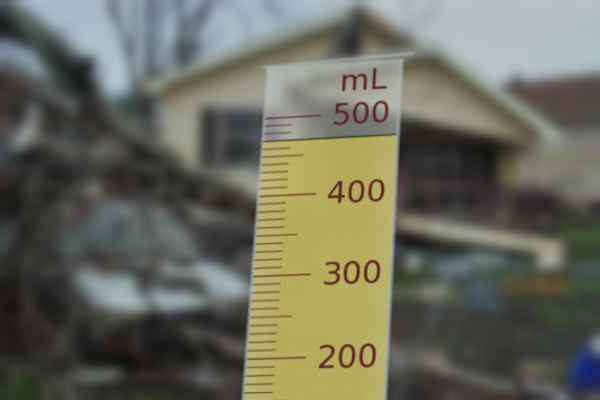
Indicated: 470; mL
